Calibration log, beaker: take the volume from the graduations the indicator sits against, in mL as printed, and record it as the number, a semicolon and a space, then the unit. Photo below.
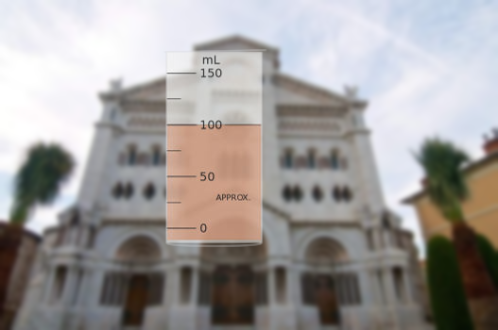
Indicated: 100; mL
